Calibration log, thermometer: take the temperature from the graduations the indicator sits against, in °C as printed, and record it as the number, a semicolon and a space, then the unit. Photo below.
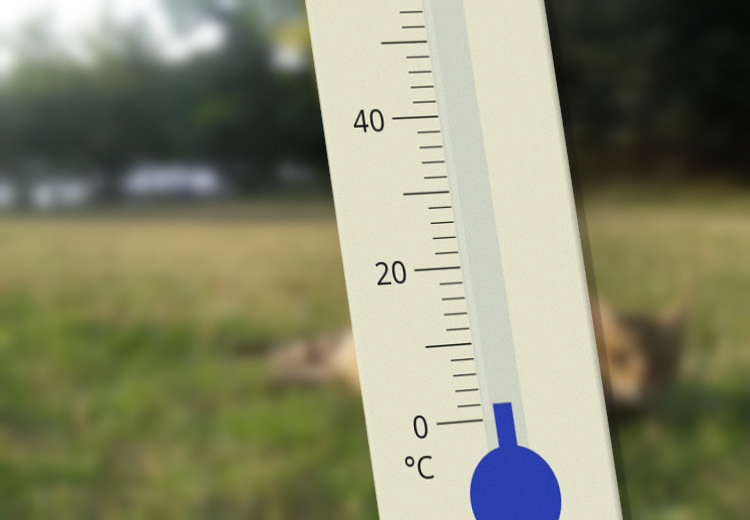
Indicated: 2; °C
